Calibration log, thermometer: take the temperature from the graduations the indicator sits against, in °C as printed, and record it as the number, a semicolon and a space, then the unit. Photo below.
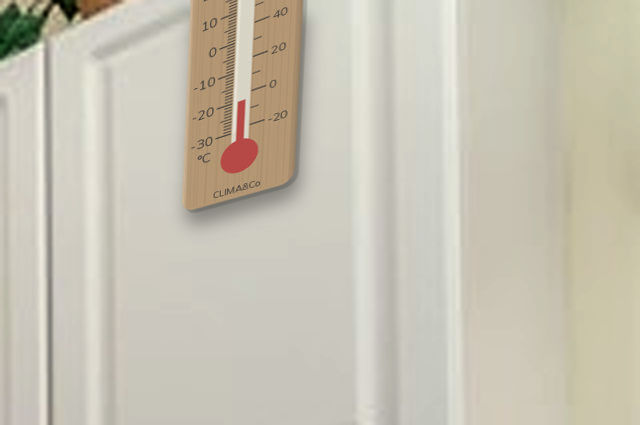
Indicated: -20; °C
